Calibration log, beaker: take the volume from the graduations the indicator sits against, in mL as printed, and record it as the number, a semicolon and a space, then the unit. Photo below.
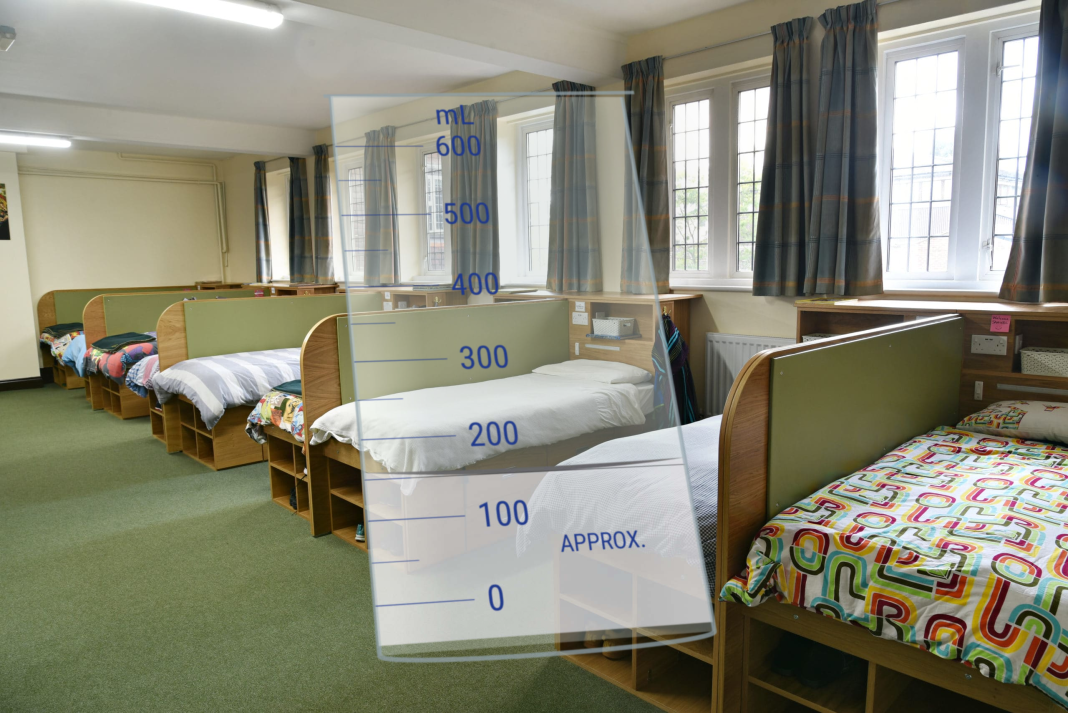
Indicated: 150; mL
